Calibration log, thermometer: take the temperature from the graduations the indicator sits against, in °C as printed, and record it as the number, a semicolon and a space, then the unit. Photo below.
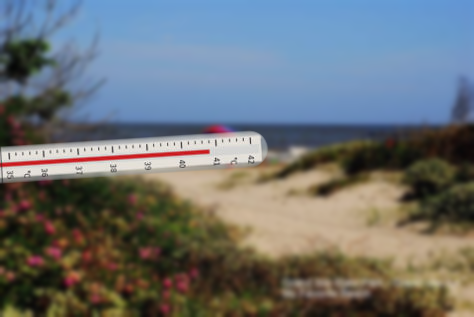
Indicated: 40.8; °C
